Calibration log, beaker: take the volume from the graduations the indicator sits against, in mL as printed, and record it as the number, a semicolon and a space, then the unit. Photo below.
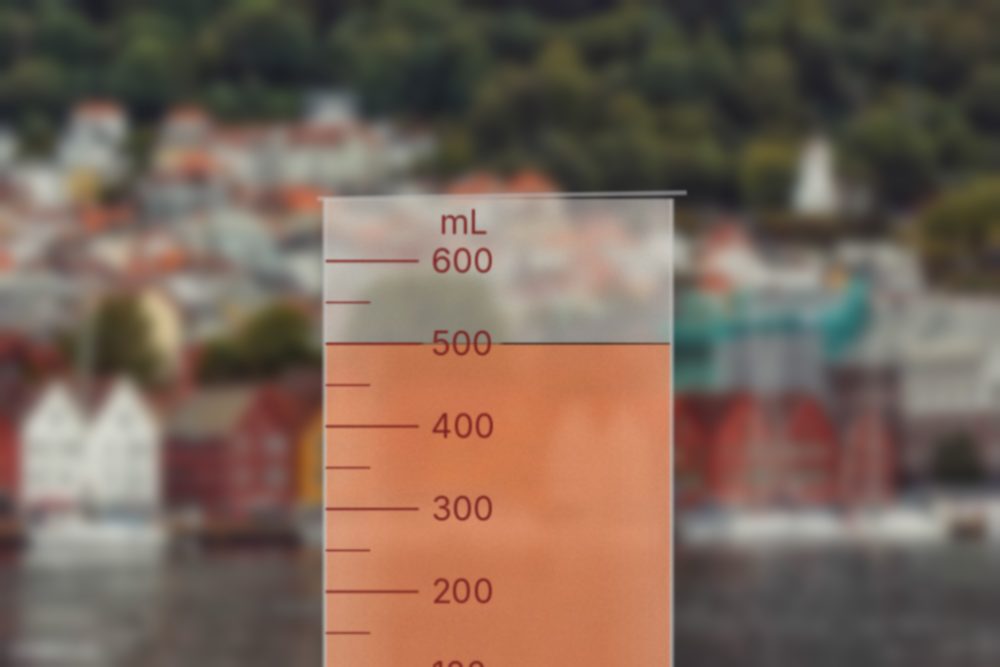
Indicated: 500; mL
